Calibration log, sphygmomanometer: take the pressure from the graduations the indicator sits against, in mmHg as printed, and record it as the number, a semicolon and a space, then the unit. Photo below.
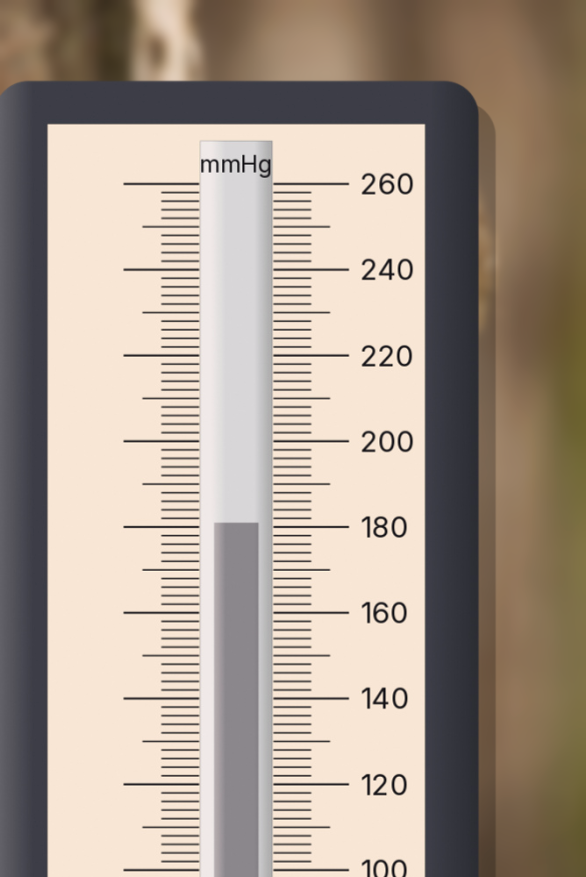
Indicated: 181; mmHg
